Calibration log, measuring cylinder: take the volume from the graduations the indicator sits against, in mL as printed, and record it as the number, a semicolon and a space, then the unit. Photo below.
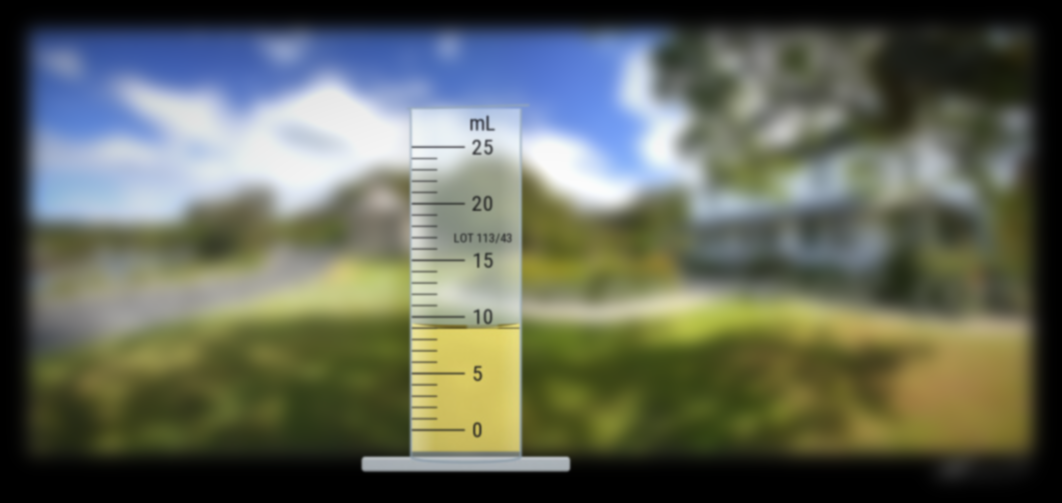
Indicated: 9; mL
